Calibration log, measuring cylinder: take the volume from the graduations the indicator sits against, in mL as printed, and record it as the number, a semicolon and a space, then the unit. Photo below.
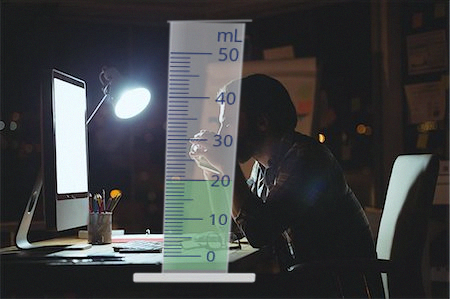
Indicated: 20; mL
